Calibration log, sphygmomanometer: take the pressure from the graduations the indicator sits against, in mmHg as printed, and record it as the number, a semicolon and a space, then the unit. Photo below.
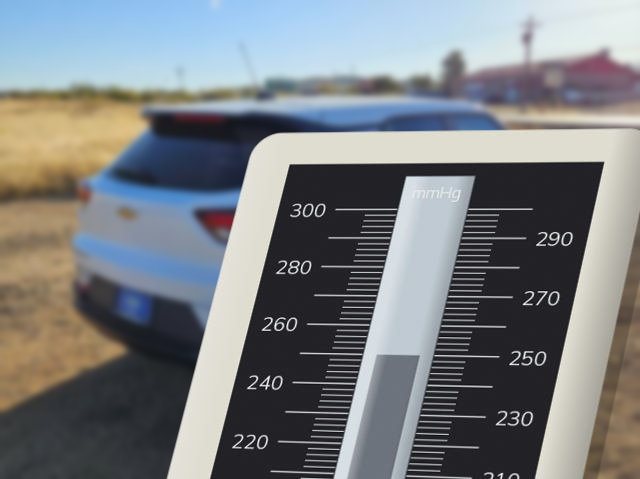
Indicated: 250; mmHg
